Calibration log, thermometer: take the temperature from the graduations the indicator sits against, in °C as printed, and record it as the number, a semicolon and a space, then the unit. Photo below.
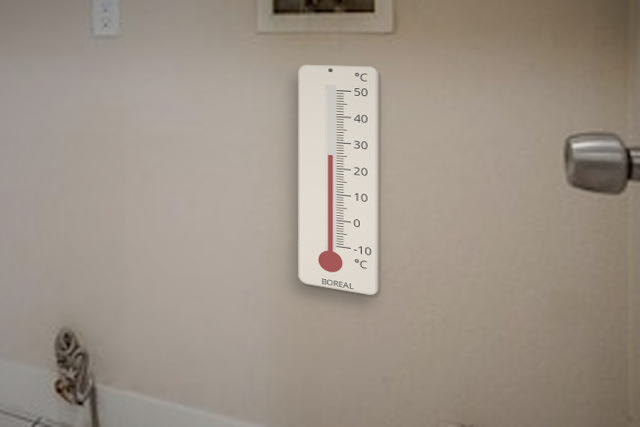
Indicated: 25; °C
